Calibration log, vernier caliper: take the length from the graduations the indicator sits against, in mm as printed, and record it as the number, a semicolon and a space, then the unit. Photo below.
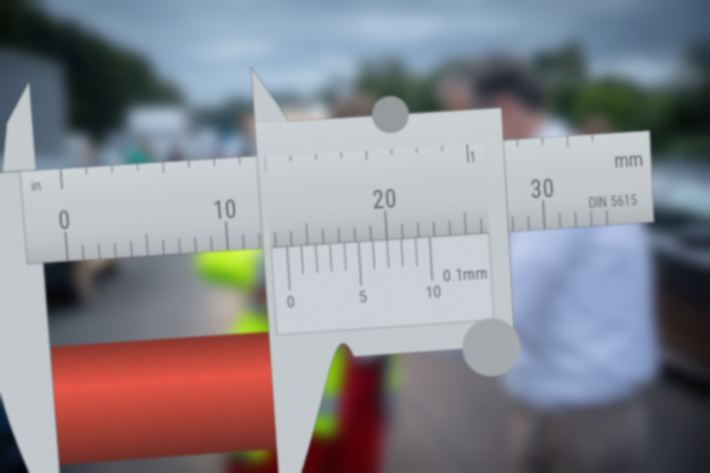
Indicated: 13.7; mm
